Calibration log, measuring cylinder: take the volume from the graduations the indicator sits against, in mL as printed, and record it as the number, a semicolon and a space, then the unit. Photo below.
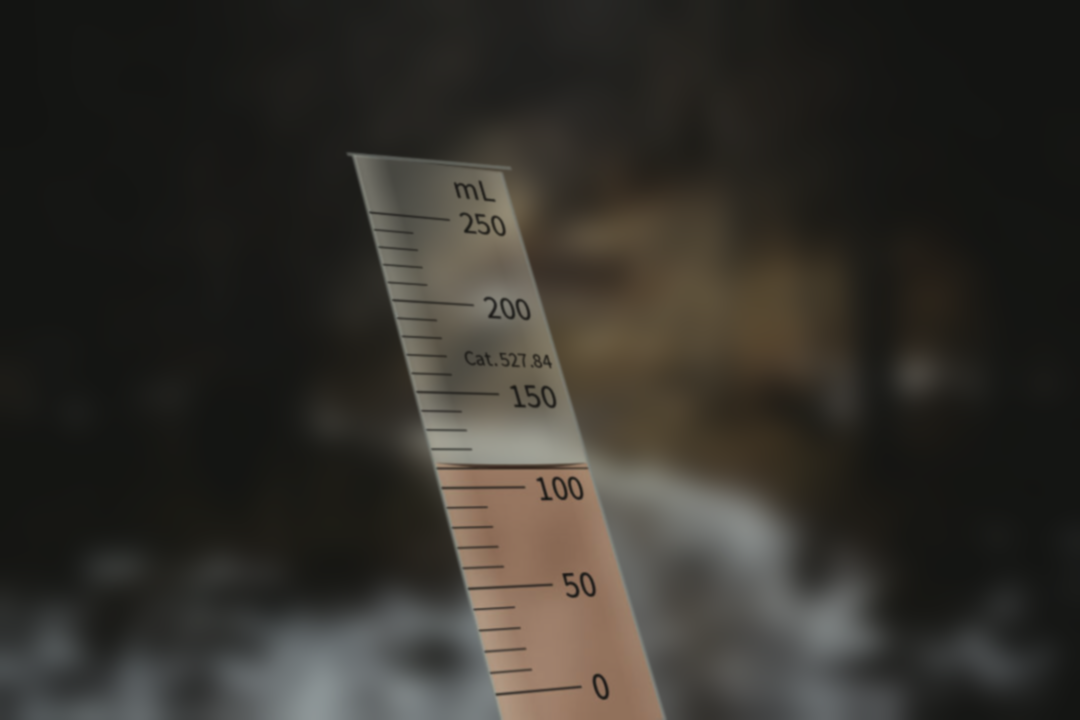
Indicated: 110; mL
